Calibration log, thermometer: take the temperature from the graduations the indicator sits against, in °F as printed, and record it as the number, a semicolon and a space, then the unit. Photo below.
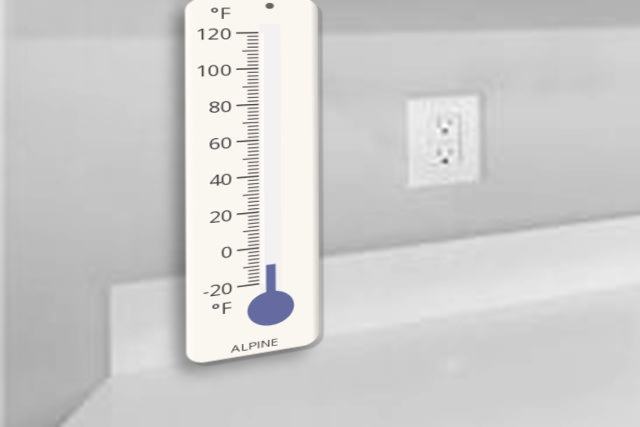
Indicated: -10; °F
